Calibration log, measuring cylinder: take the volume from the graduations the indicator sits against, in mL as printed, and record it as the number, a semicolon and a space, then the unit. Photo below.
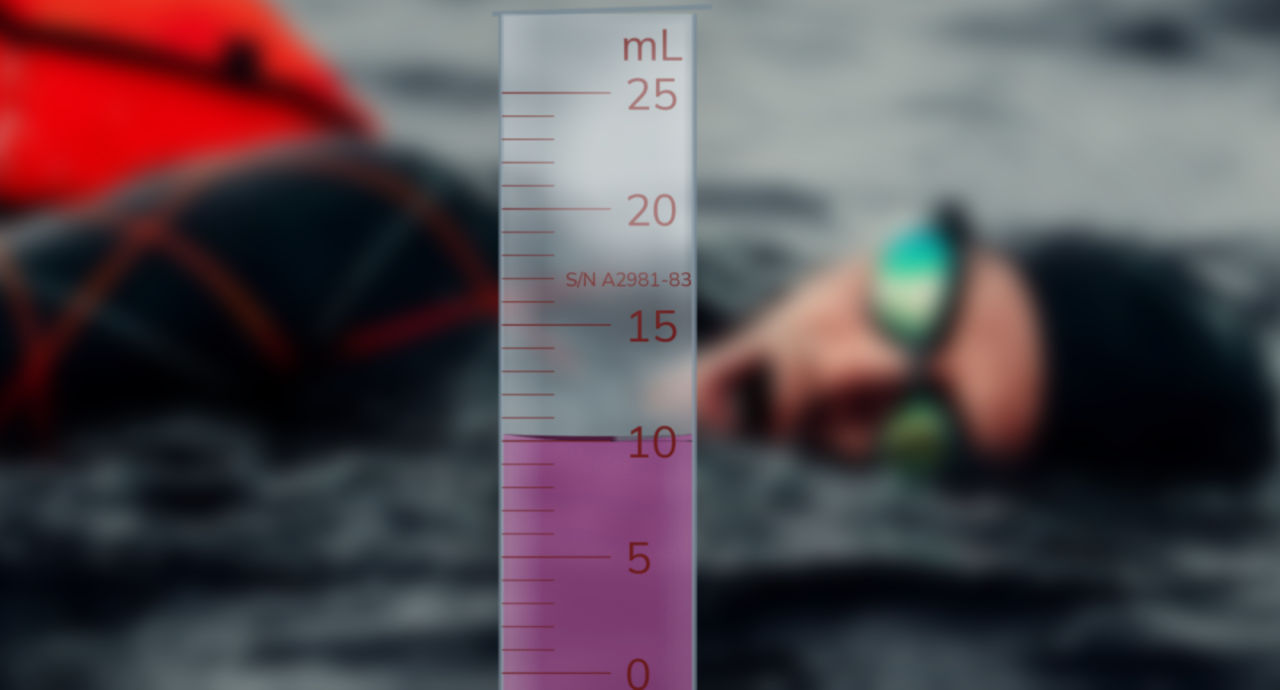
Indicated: 10; mL
